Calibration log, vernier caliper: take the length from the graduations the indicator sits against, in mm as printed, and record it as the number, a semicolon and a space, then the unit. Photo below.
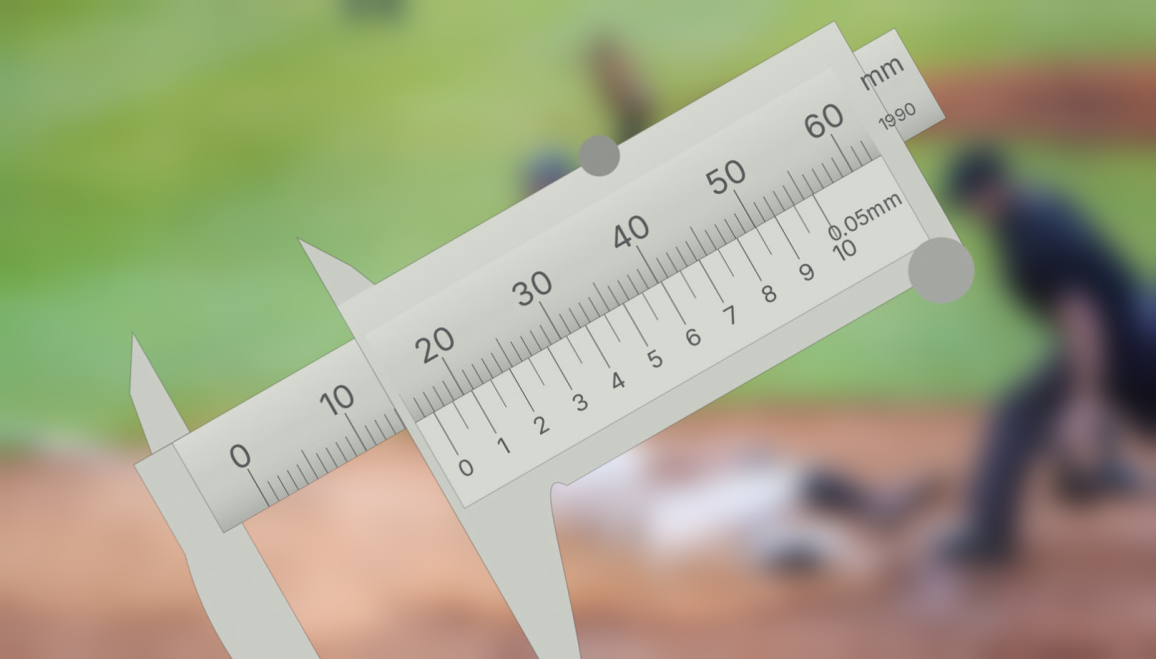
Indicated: 16.9; mm
